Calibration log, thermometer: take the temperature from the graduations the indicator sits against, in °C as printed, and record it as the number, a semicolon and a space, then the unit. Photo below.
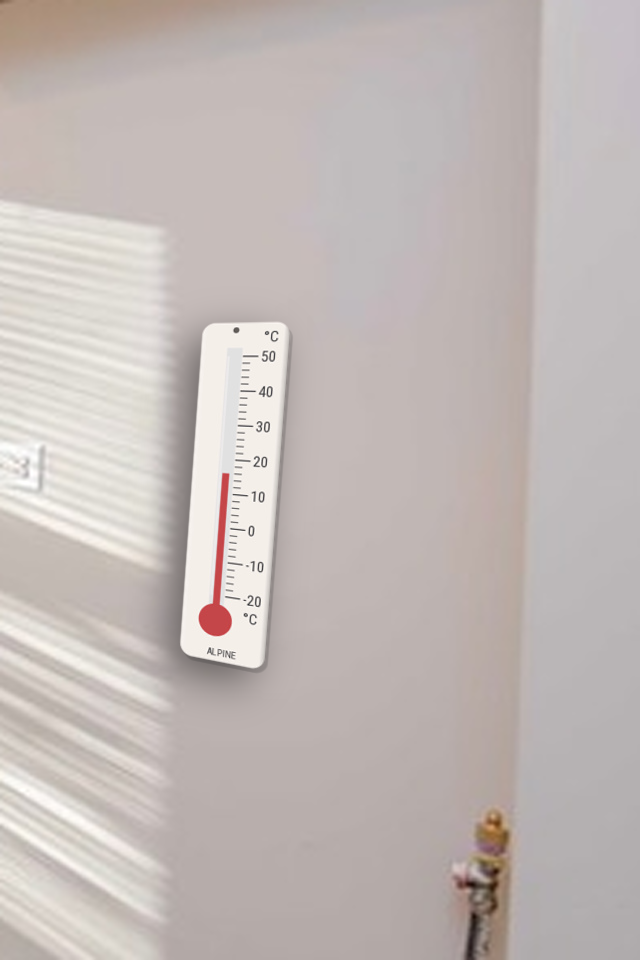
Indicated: 16; °C
